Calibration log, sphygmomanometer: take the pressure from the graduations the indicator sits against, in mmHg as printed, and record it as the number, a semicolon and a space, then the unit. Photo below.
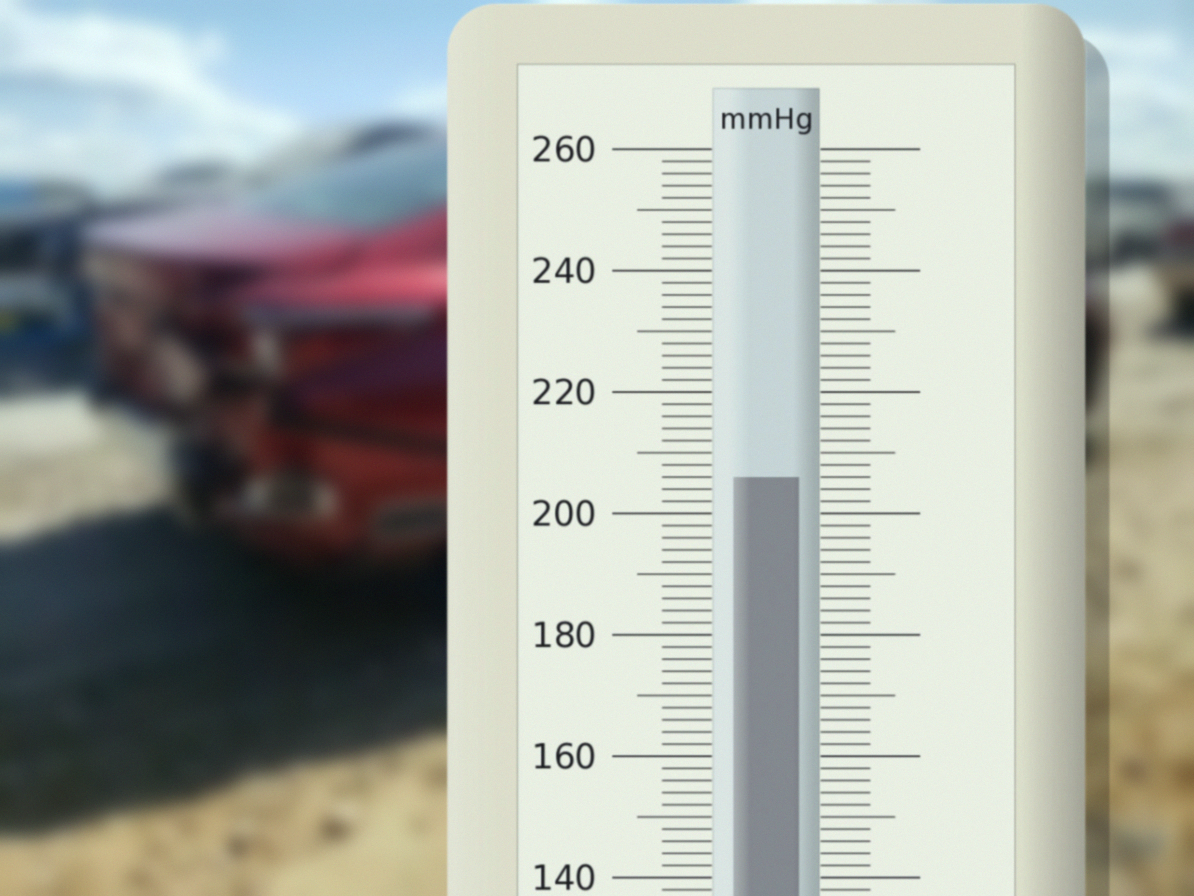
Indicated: 206; mmHg
